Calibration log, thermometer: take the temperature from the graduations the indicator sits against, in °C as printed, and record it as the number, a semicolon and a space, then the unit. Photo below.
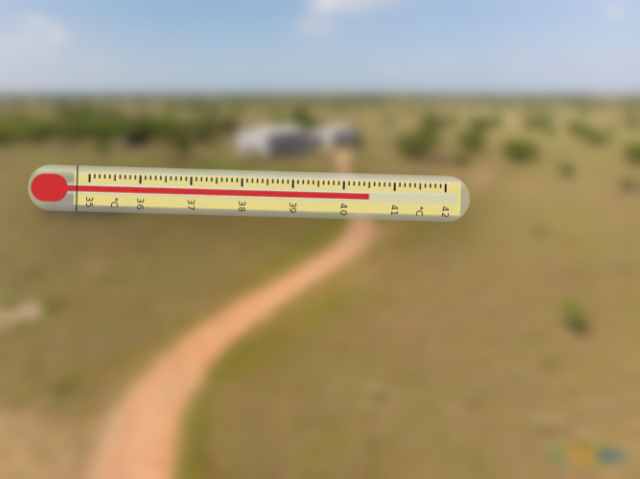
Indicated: 40.5; °C
